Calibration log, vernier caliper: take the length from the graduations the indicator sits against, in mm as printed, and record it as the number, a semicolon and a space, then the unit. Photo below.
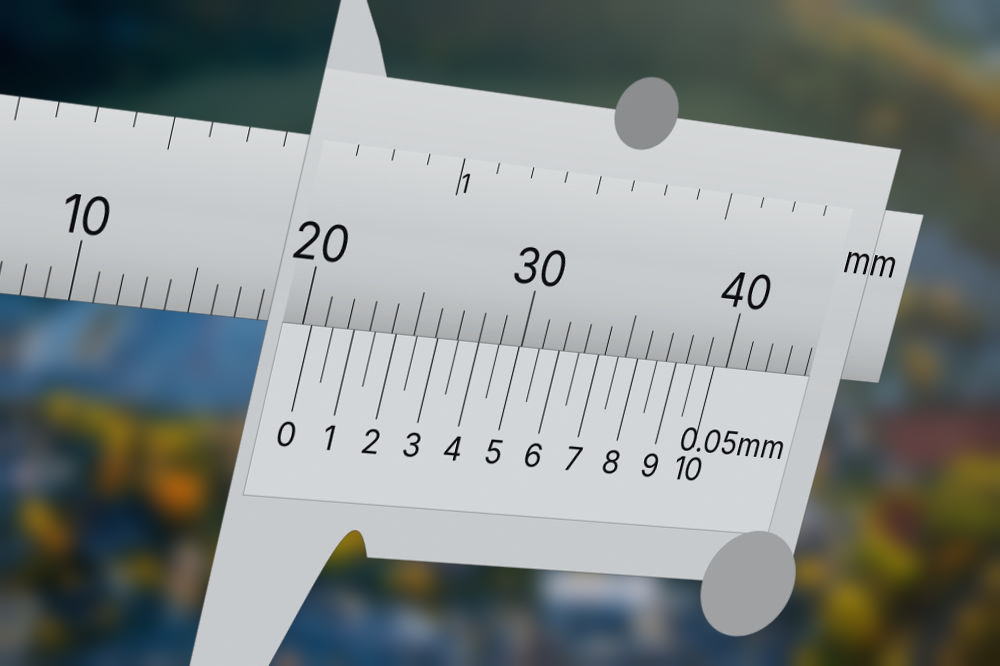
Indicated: 20.4; mm
